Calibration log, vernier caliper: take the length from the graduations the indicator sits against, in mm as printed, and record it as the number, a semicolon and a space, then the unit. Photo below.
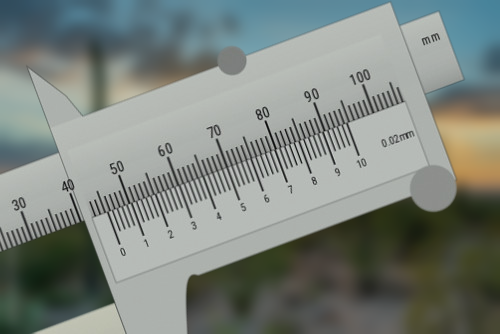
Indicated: 45.5; mm
